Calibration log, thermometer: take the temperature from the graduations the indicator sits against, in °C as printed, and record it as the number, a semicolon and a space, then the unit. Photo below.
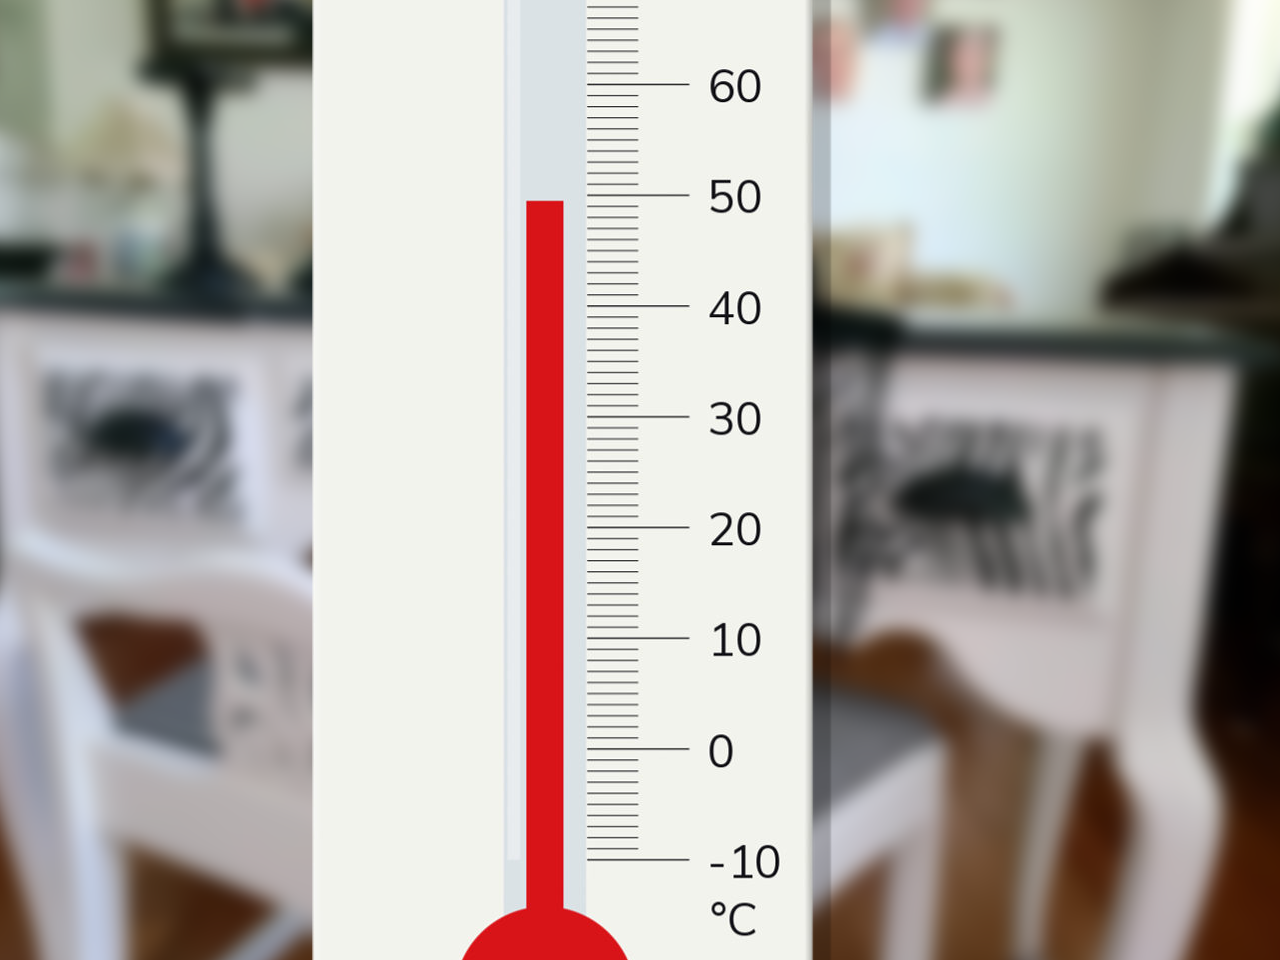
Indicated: 49.5; °C
